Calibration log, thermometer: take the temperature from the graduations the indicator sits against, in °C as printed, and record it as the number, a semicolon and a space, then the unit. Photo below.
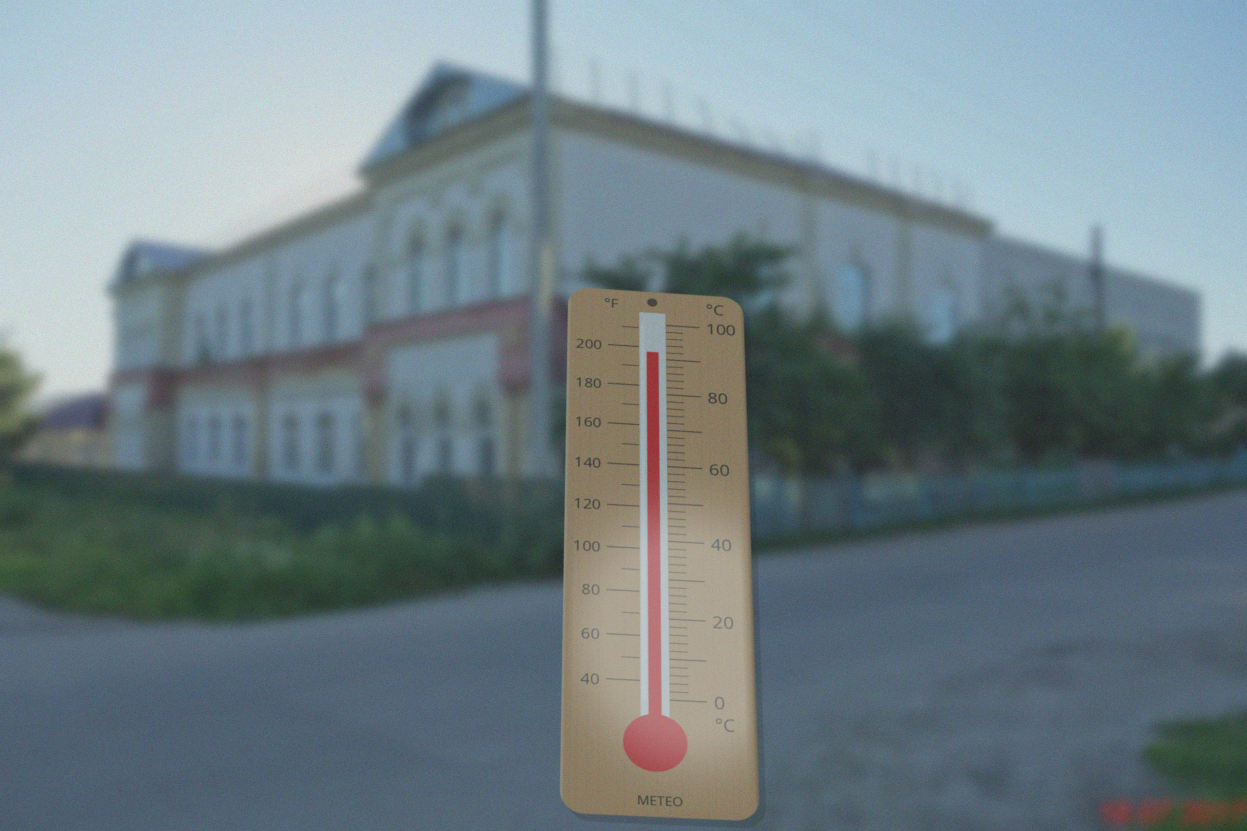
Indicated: 92; °C
